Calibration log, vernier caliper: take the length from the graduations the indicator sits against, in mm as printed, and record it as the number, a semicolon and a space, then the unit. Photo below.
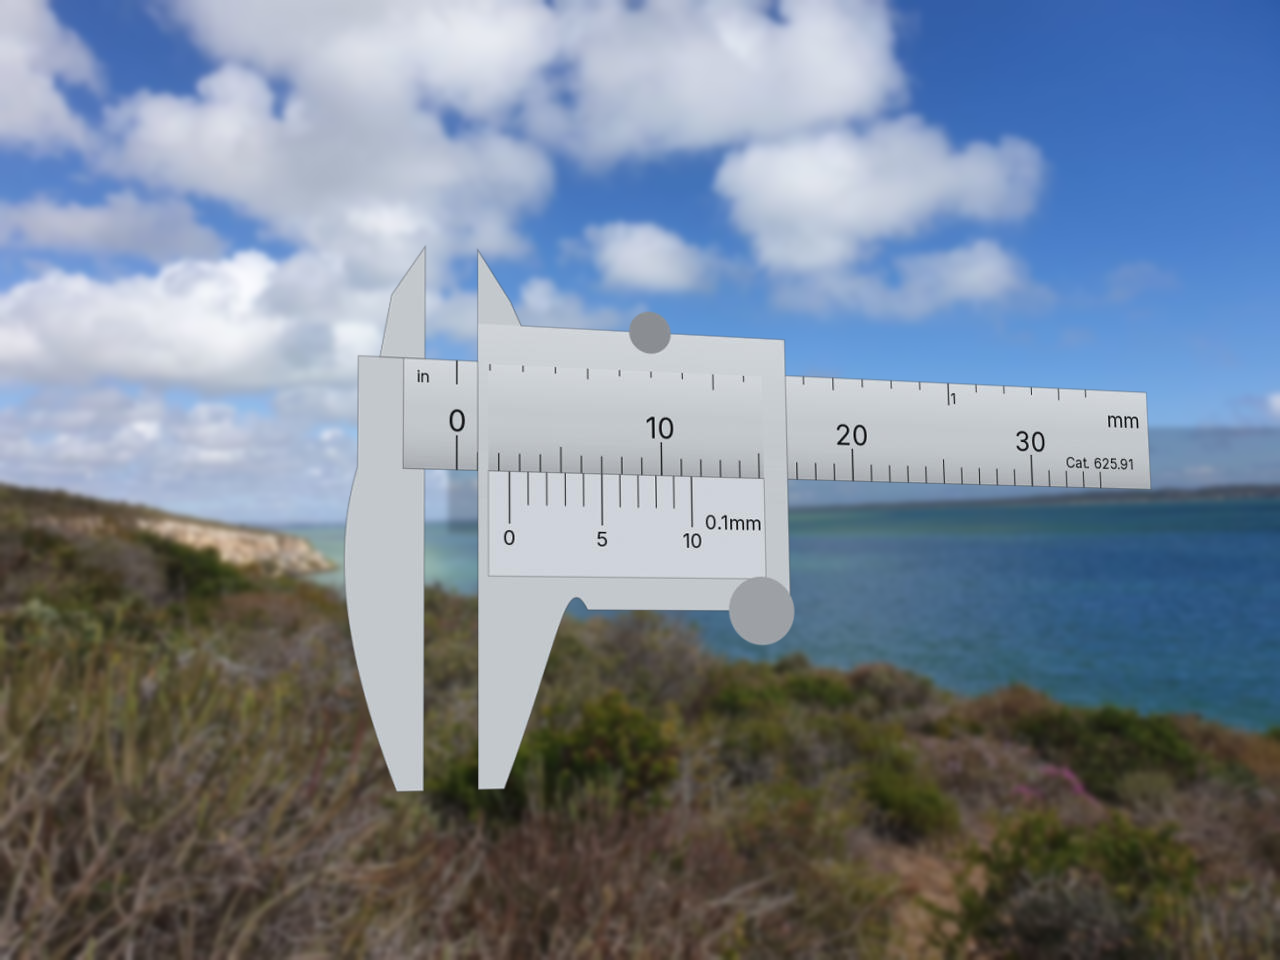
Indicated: 2.5; mm
